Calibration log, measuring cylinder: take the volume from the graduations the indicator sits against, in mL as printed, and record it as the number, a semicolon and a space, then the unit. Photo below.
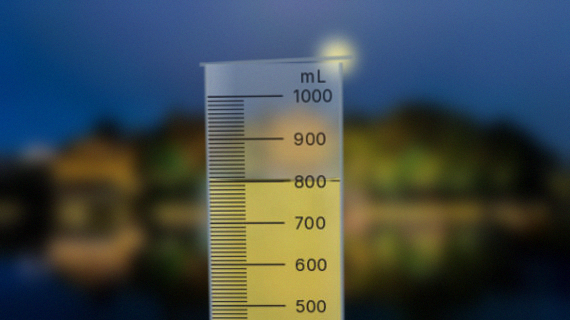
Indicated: 800; mL
